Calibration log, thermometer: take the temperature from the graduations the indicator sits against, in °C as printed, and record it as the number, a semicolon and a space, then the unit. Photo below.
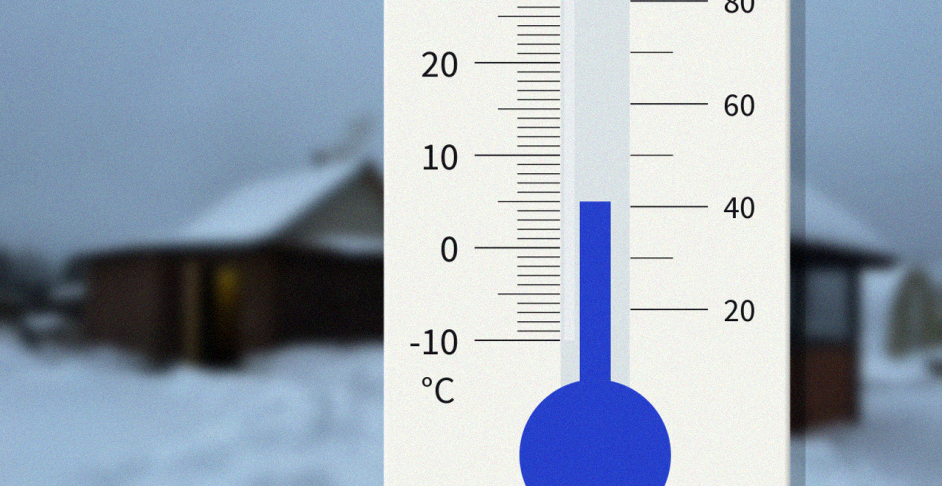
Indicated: 5; °C
